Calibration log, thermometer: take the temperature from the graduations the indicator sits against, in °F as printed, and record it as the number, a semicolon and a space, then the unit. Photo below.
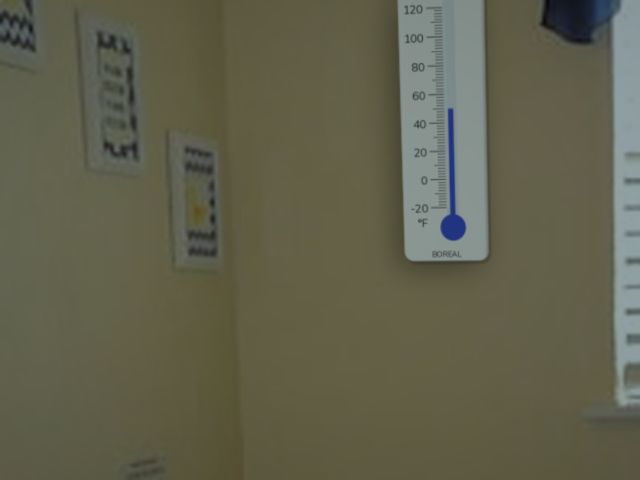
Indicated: 50; °F
